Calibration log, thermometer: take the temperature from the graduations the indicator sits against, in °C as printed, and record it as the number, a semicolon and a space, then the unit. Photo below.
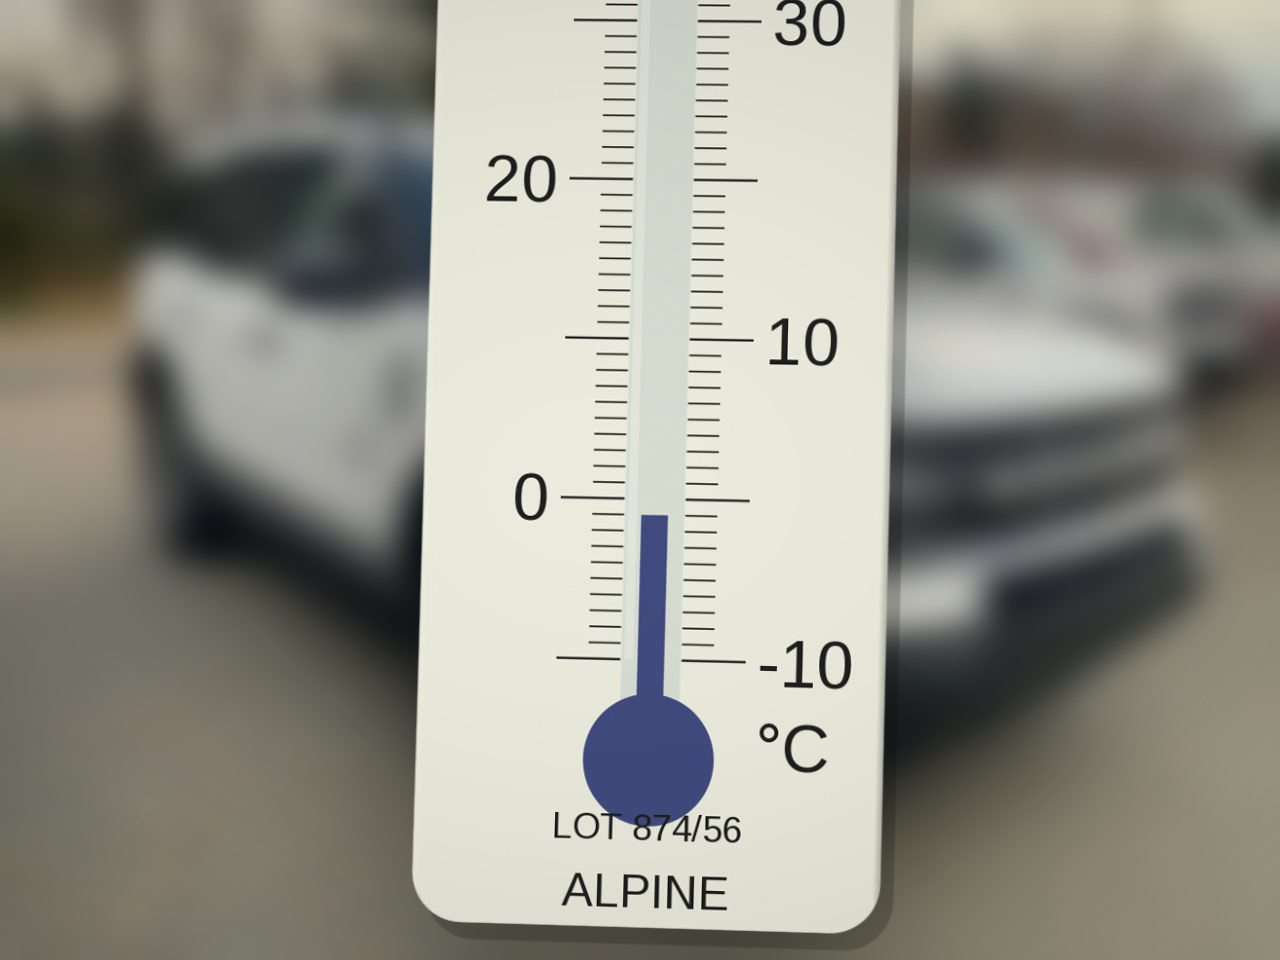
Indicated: -1; °C
